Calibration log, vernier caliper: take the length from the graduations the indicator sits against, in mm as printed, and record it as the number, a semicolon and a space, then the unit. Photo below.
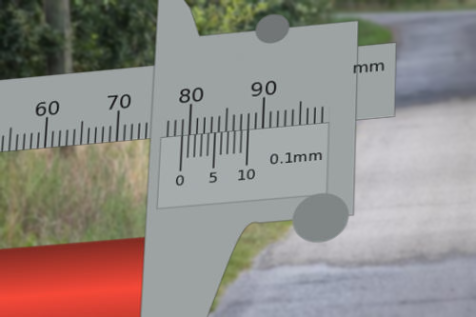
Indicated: 79.0; mm
